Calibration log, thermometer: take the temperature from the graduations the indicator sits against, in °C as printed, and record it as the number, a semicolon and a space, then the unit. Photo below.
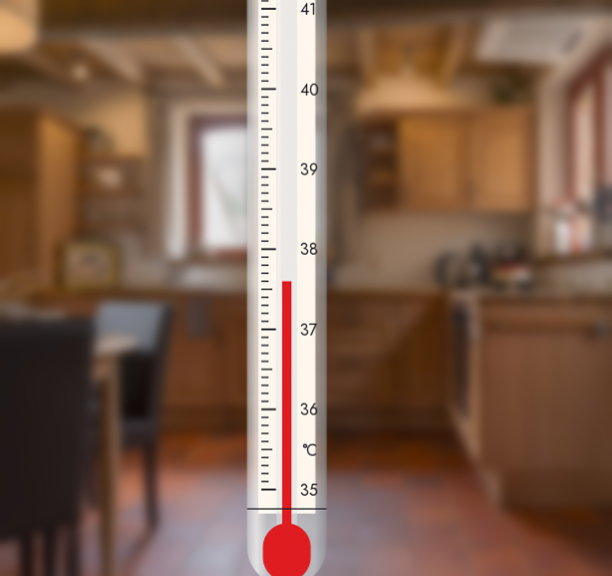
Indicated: 37.6; °C
